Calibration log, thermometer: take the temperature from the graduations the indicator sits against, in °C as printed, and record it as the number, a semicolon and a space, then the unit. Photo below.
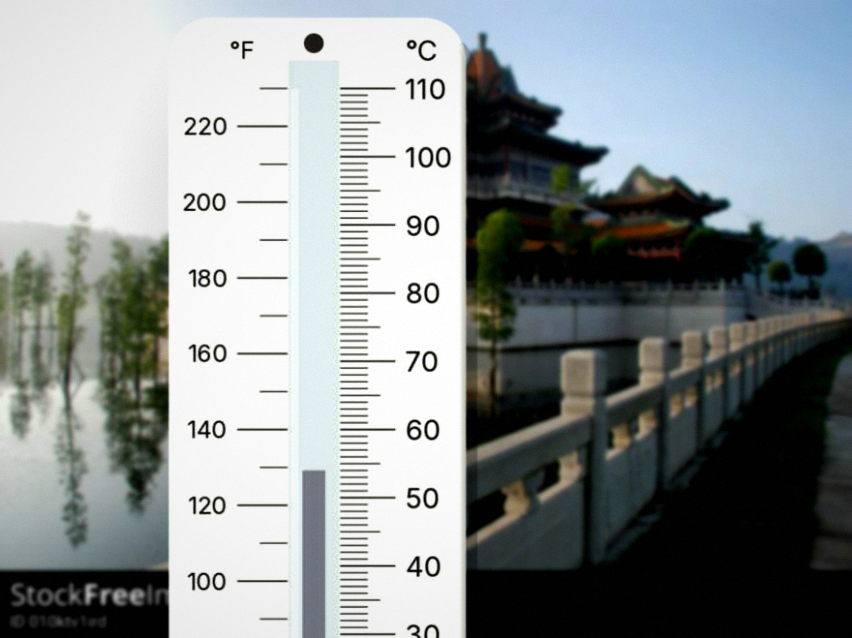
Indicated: 54; °C
